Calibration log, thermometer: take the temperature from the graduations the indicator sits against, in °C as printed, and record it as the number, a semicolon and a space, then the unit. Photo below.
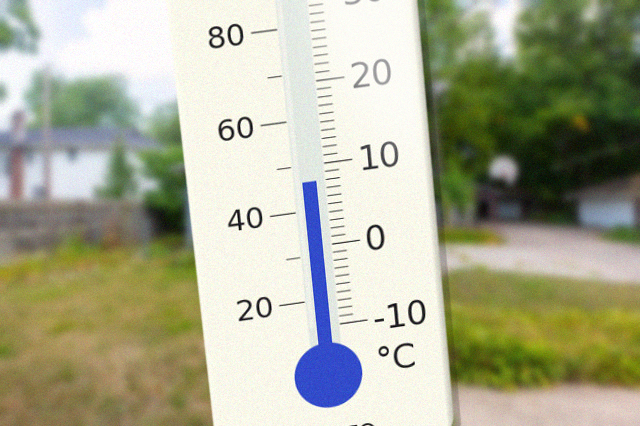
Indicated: 8; °C
